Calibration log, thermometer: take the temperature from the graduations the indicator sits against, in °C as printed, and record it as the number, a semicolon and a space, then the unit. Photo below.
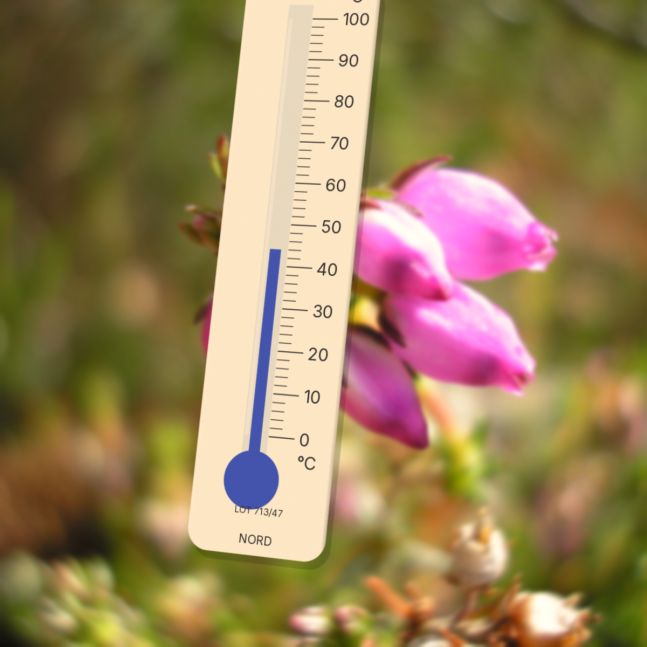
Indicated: 44; °C
